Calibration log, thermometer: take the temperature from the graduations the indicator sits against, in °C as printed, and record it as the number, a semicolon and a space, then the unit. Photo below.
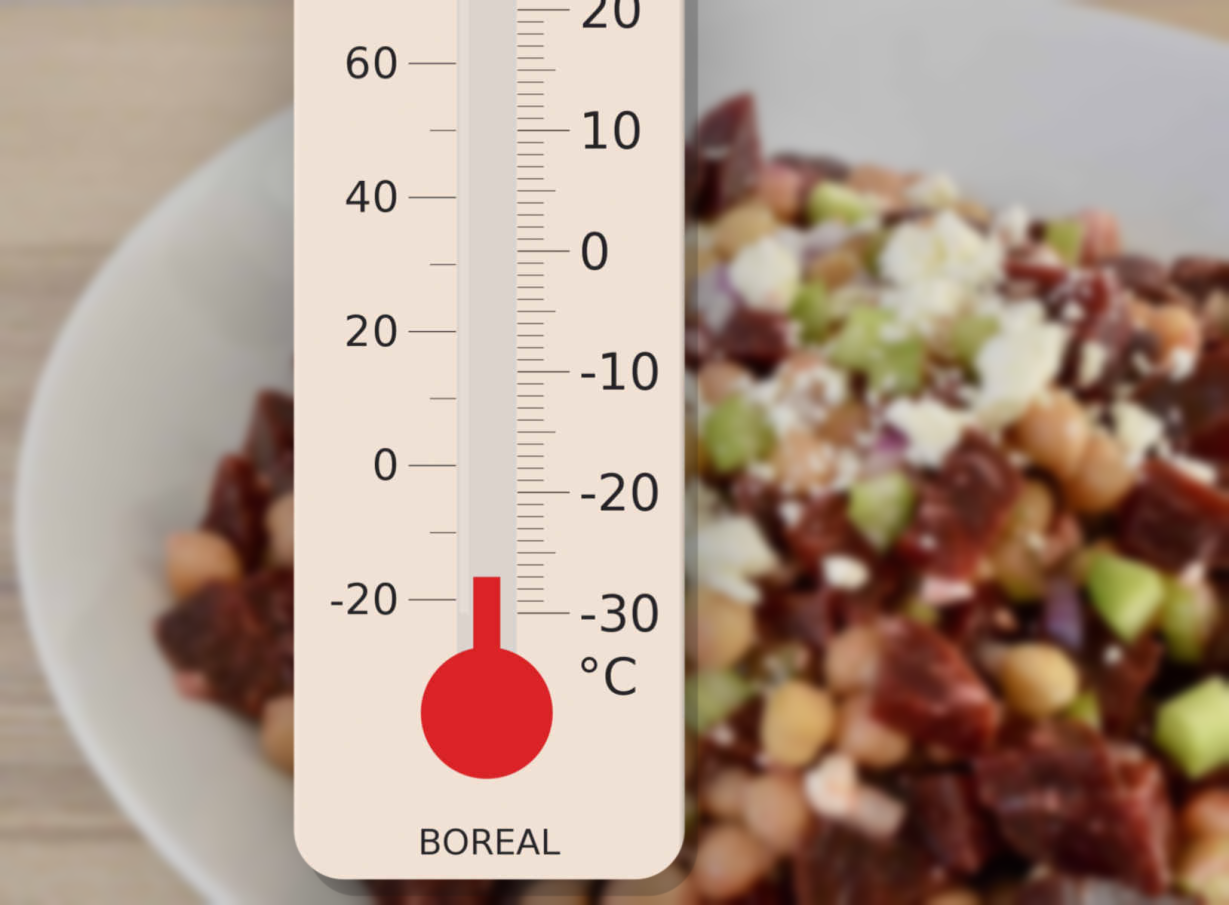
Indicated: -27; °C
